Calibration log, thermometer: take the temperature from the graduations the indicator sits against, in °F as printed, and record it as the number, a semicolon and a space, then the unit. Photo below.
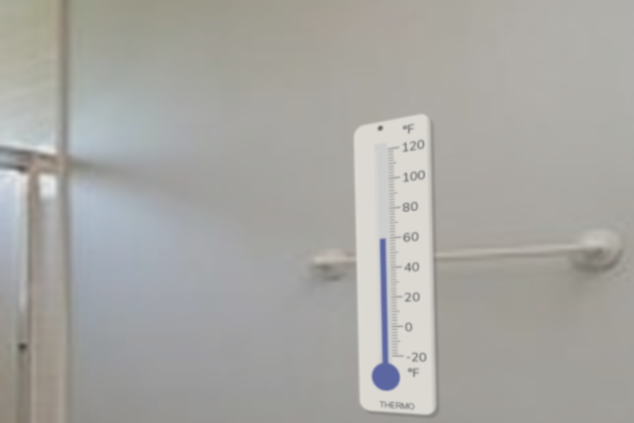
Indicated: 60; °F
